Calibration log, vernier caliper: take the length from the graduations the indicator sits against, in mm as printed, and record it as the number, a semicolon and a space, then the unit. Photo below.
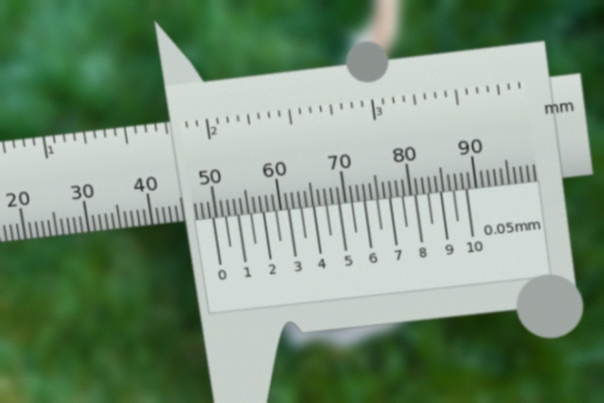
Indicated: 49.5; mm
